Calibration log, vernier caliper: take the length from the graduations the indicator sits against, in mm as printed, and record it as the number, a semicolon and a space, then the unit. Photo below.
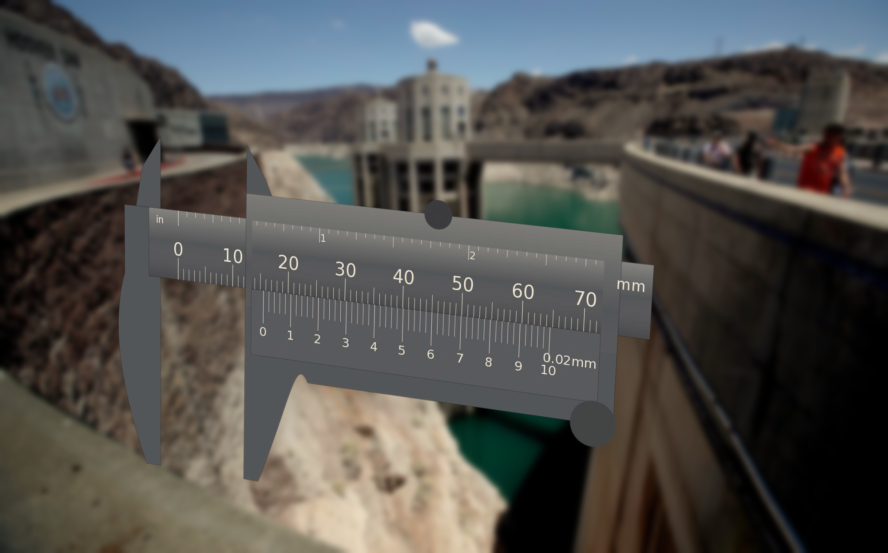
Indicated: 15.6; mm
